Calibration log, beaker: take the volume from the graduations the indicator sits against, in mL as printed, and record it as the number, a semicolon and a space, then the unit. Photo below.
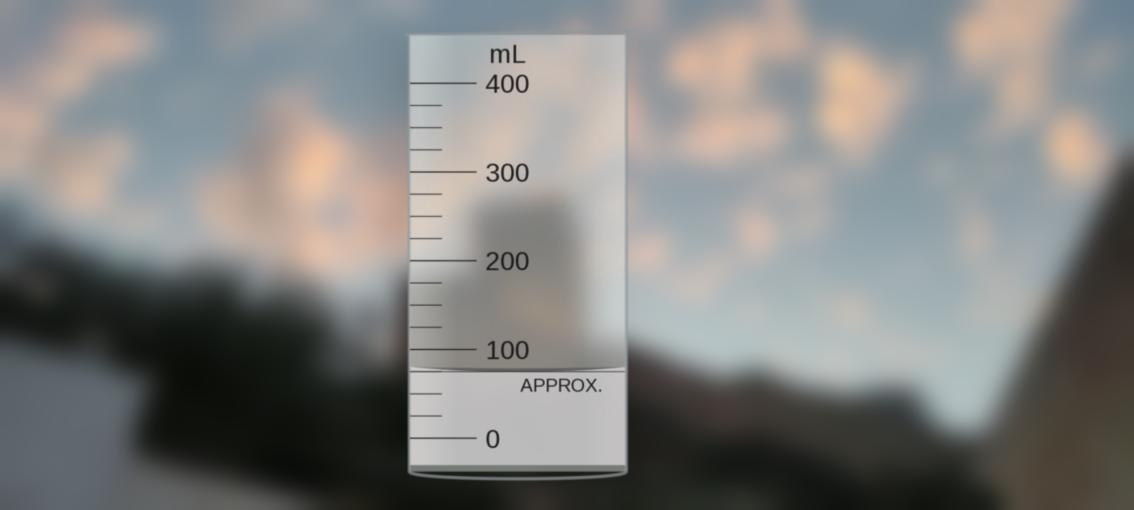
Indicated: 75; mL
